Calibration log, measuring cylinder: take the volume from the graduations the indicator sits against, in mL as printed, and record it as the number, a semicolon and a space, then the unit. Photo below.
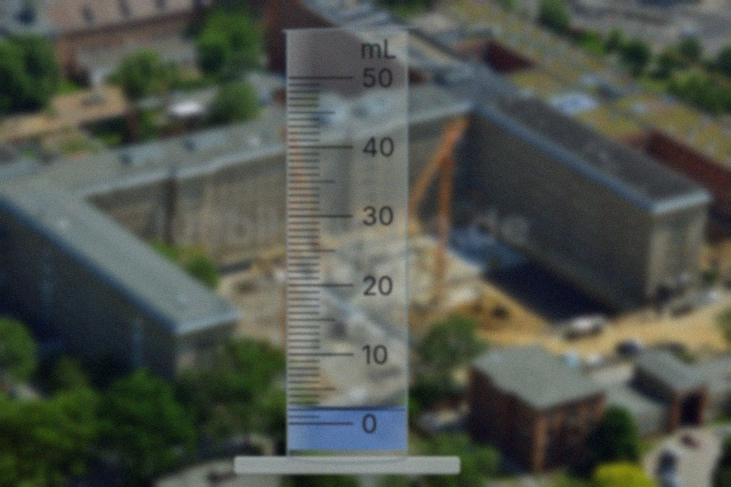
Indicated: 2; mL
